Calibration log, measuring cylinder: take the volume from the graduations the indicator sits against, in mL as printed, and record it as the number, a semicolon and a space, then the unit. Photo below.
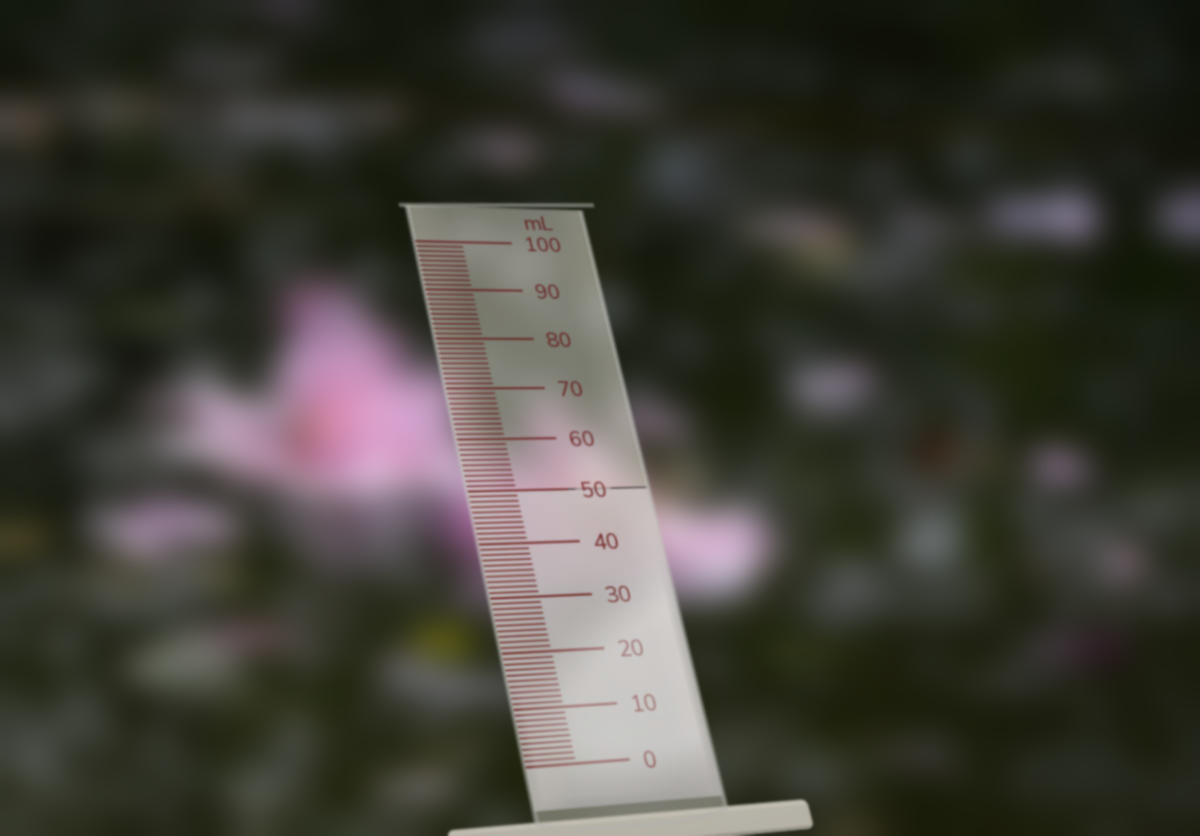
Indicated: 50; mL
